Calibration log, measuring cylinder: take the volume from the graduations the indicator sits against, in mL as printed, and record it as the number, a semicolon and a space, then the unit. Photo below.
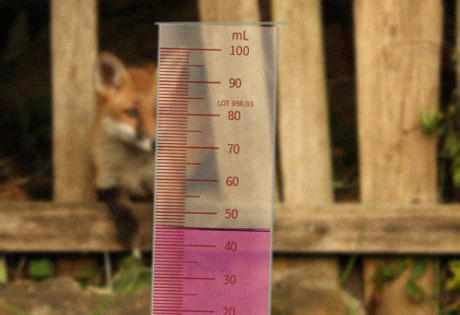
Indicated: 45; mL
